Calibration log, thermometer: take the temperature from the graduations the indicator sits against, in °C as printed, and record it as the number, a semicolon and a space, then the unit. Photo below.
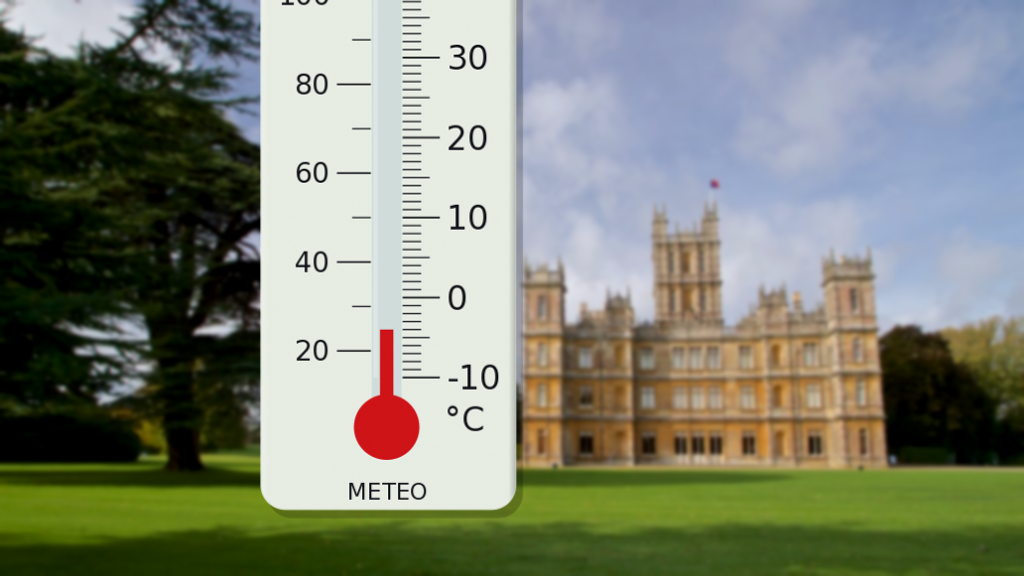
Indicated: -4; °C
